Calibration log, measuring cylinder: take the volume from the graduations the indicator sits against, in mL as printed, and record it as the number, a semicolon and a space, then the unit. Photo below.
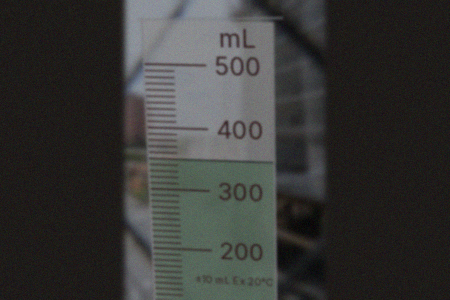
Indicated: 350; mL
